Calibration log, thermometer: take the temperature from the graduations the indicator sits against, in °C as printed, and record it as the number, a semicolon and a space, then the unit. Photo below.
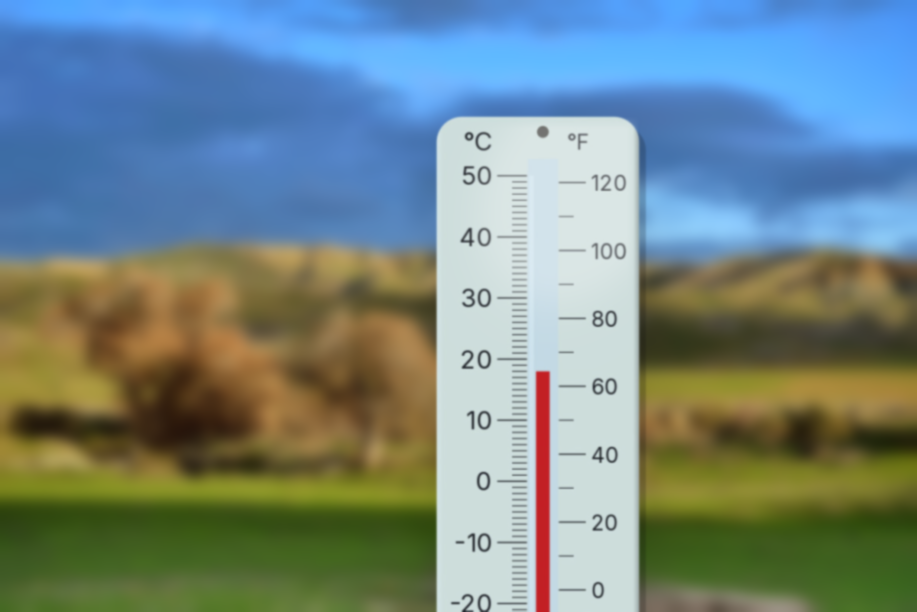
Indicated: 18; °C
